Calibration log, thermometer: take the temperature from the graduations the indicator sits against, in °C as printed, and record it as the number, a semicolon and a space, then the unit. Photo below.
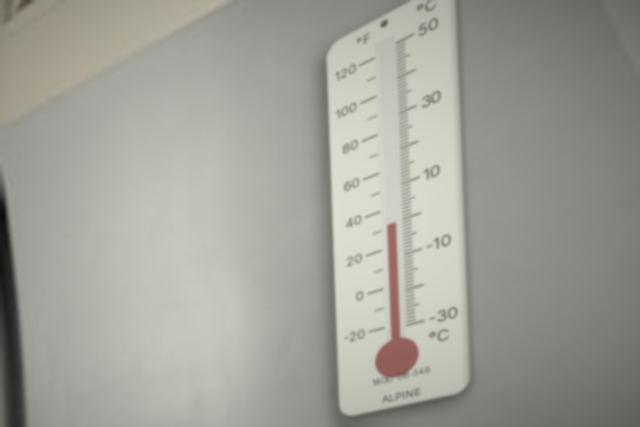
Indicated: 0; °C
